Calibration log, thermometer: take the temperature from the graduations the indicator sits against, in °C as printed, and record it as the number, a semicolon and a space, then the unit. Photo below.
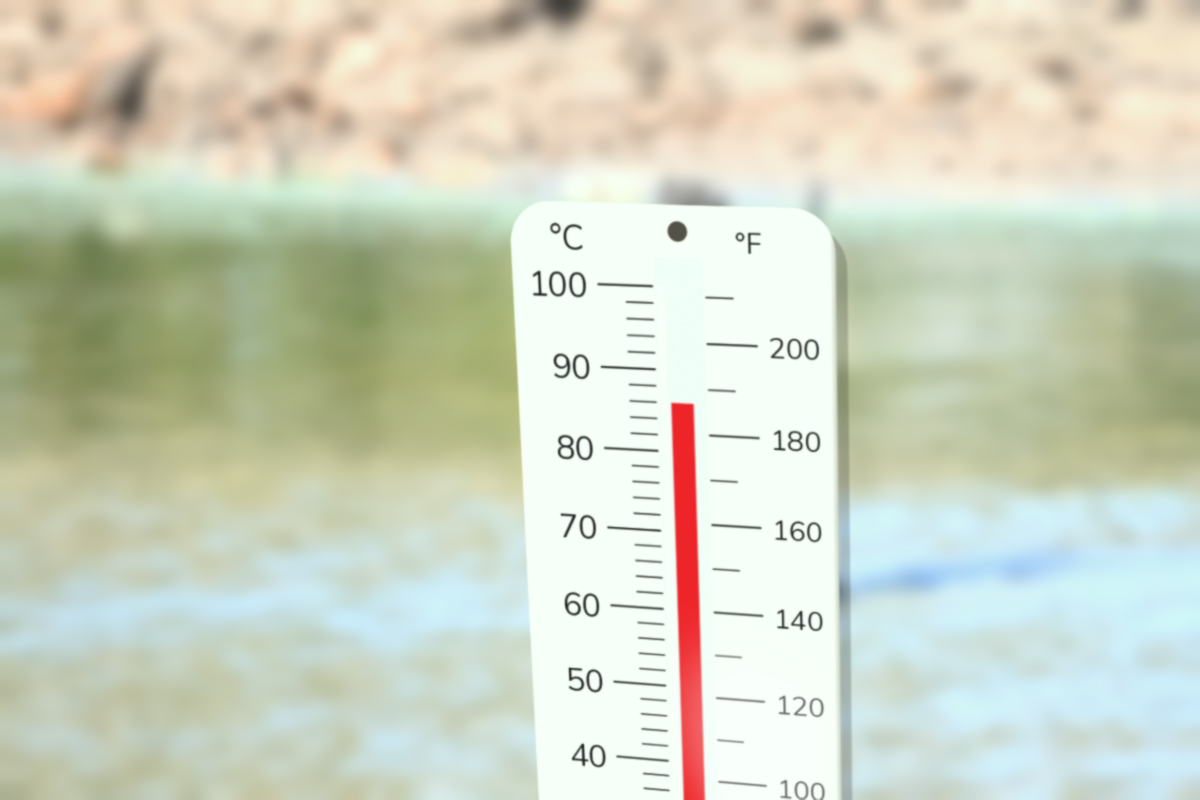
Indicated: 86; °C
